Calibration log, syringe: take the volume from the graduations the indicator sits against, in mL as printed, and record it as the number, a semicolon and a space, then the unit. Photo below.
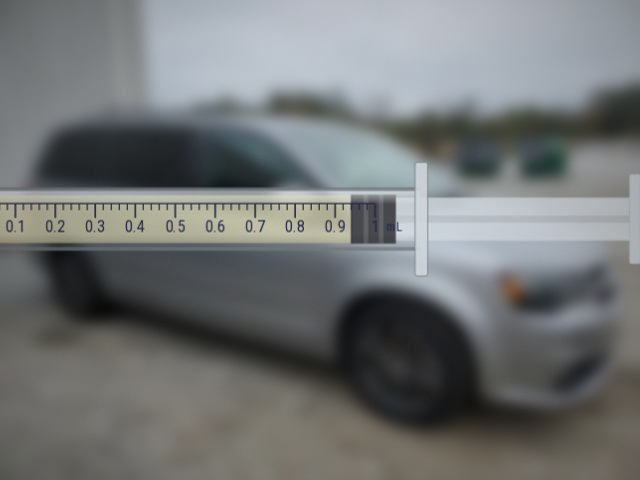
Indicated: 0.94; mL
